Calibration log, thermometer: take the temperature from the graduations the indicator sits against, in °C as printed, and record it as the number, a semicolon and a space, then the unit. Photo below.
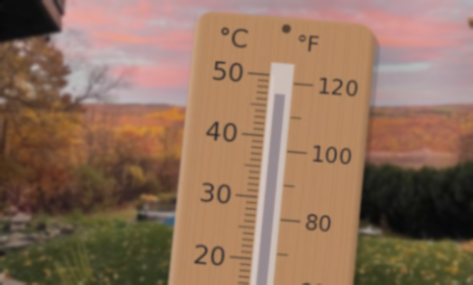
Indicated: 47; °C
